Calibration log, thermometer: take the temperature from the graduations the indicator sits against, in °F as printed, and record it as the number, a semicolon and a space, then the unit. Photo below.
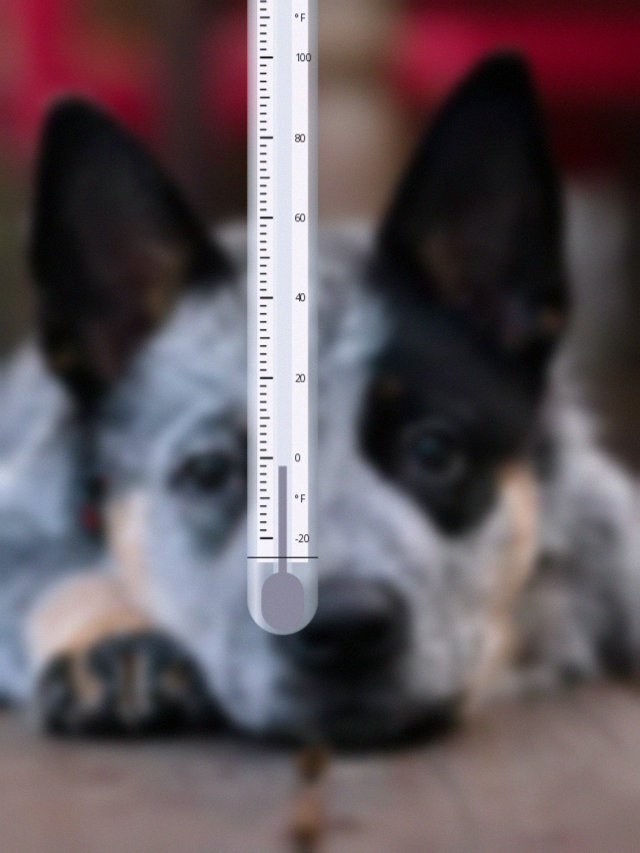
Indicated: -2; °F
